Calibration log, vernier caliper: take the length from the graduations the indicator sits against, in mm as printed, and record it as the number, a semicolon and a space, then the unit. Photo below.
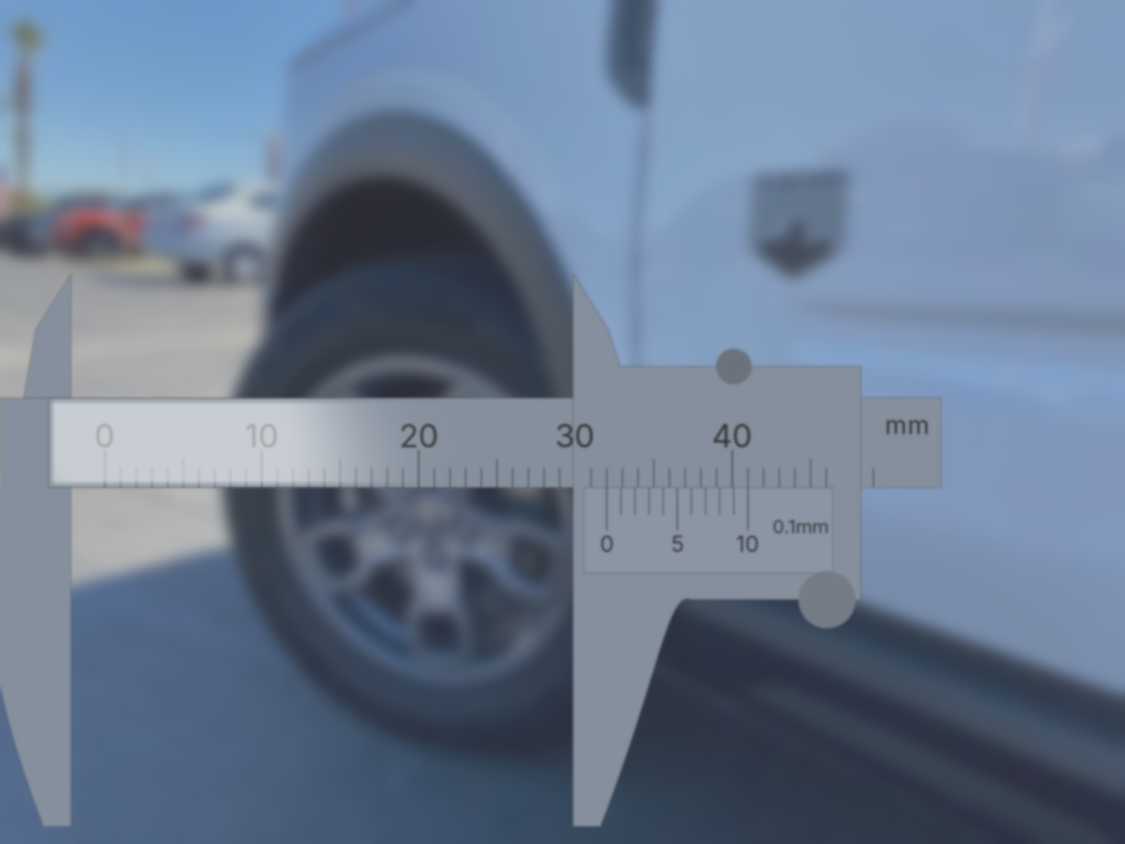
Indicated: 32.0; mm
